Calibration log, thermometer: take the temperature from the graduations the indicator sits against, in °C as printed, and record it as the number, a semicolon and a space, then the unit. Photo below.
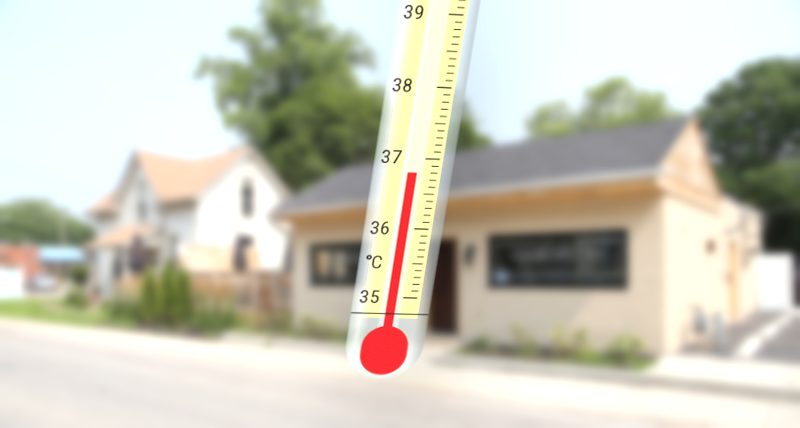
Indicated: 36.8; °C
